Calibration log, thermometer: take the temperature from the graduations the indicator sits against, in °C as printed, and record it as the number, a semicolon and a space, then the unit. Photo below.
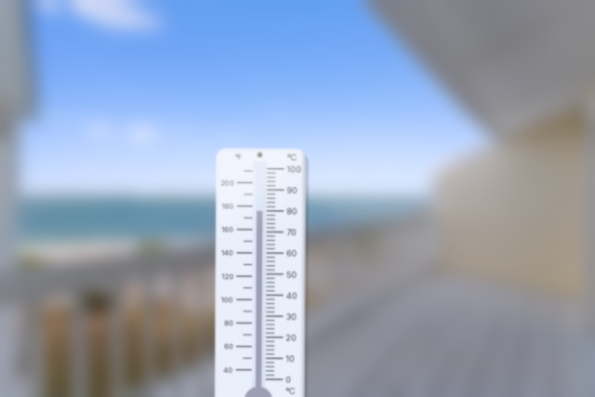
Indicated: 80; °C
